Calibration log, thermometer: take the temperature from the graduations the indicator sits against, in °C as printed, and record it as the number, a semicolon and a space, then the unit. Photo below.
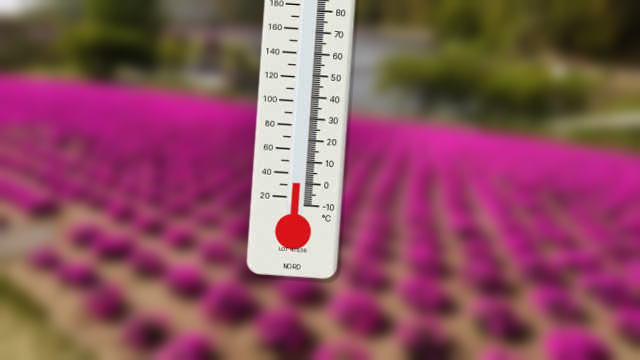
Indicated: 0; °C
